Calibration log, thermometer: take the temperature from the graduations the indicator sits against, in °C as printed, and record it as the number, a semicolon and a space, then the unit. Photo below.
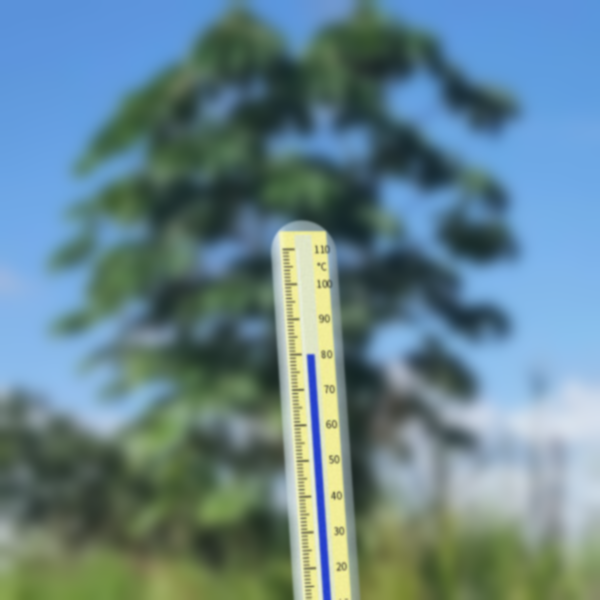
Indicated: 80; °C
